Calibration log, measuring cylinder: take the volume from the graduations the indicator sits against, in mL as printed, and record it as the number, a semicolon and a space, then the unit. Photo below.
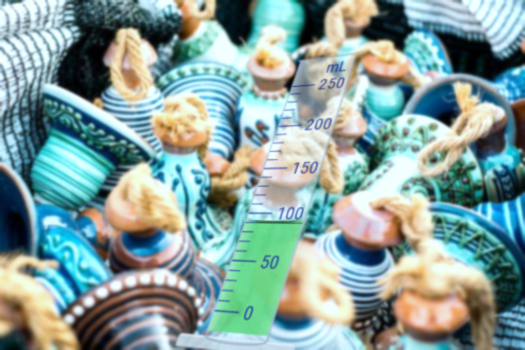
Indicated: 90; mL
